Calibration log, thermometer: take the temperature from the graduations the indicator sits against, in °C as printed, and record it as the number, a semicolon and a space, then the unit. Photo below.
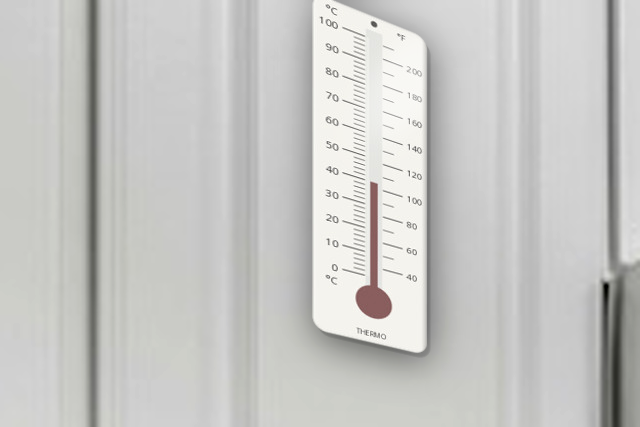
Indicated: 40; °C
